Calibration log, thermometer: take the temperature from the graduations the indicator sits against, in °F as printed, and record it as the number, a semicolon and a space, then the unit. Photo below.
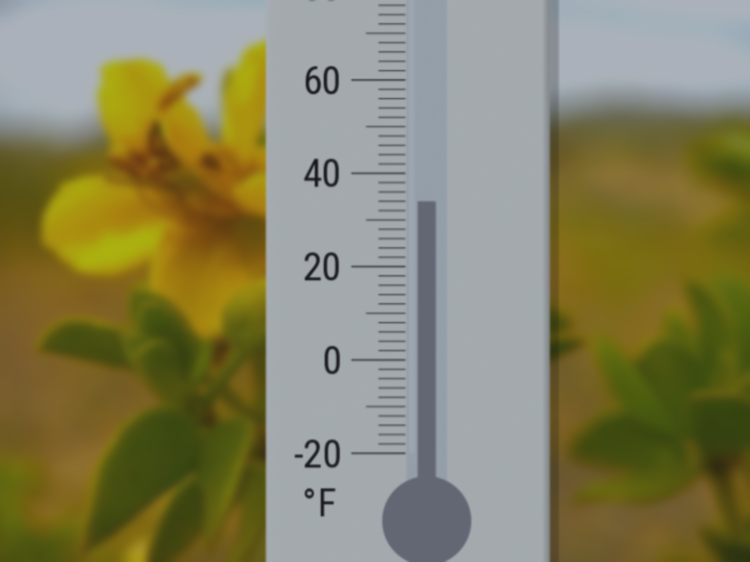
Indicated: 34; °F
